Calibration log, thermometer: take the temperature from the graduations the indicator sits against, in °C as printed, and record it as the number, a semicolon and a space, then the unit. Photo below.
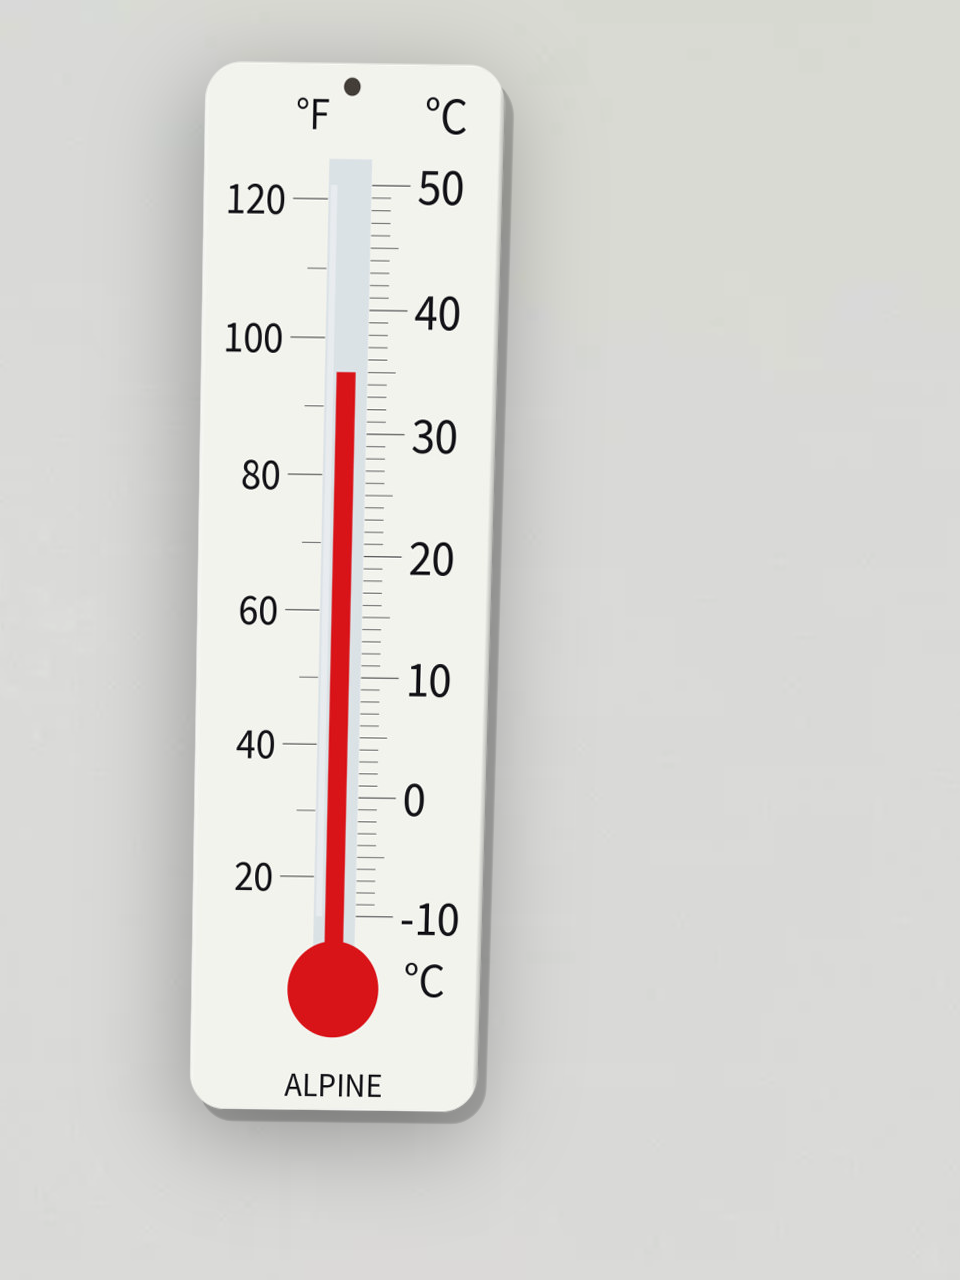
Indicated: 35; °C
